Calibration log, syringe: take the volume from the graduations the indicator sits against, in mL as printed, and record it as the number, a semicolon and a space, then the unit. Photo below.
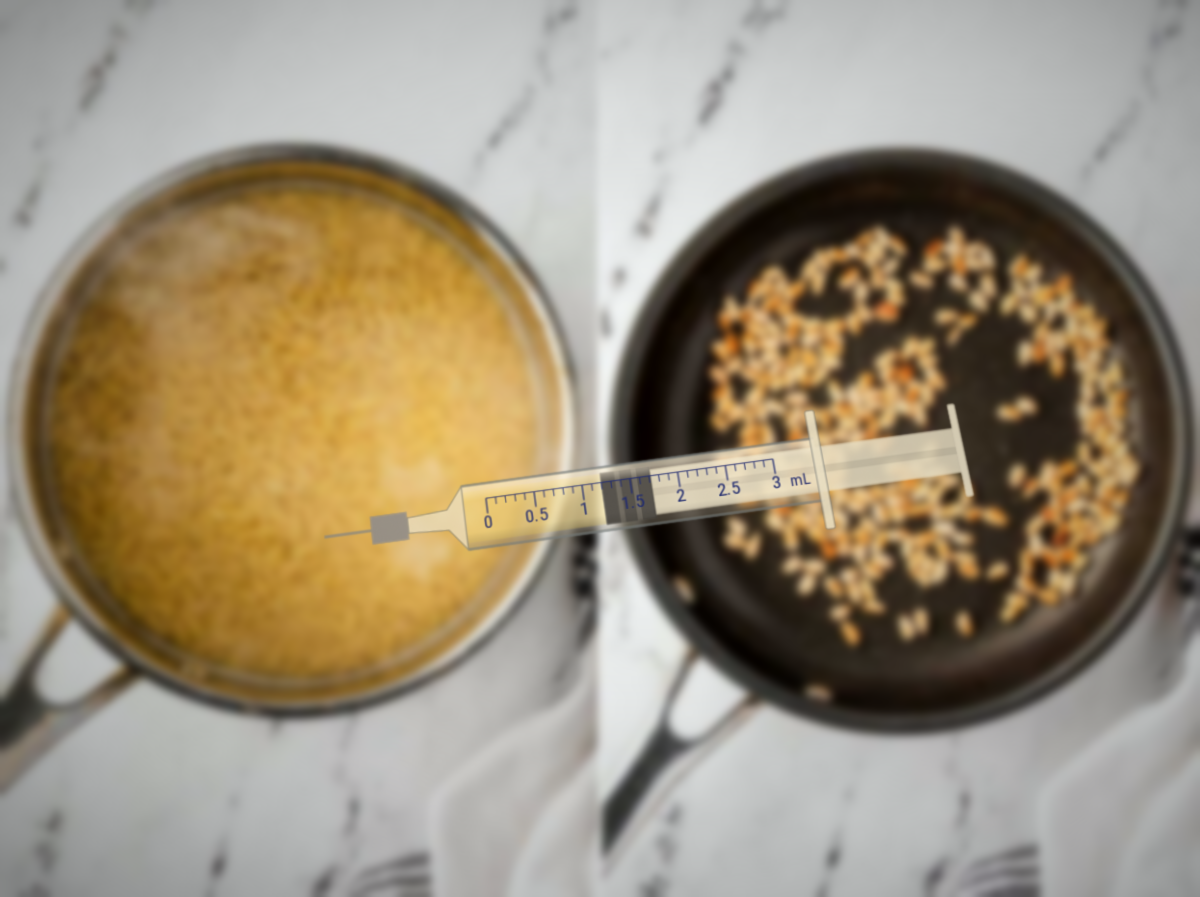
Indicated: 1.2; mL
